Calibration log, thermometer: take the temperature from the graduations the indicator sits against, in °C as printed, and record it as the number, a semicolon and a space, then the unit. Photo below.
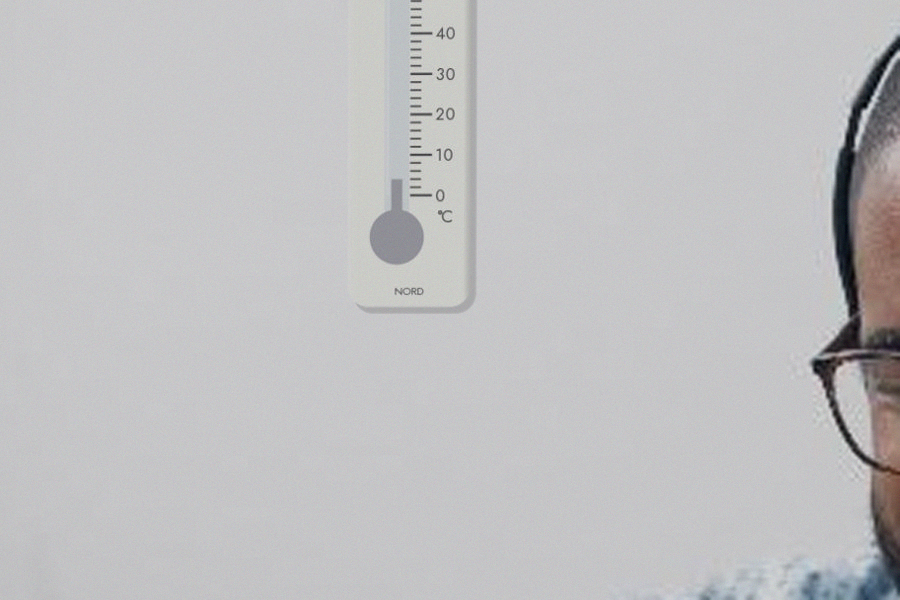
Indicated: 4; °C
